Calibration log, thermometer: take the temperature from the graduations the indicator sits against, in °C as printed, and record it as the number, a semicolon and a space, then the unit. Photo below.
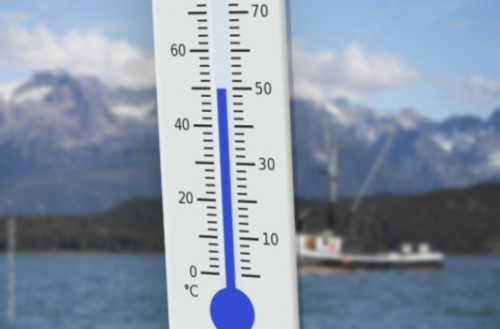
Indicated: 50; °C
